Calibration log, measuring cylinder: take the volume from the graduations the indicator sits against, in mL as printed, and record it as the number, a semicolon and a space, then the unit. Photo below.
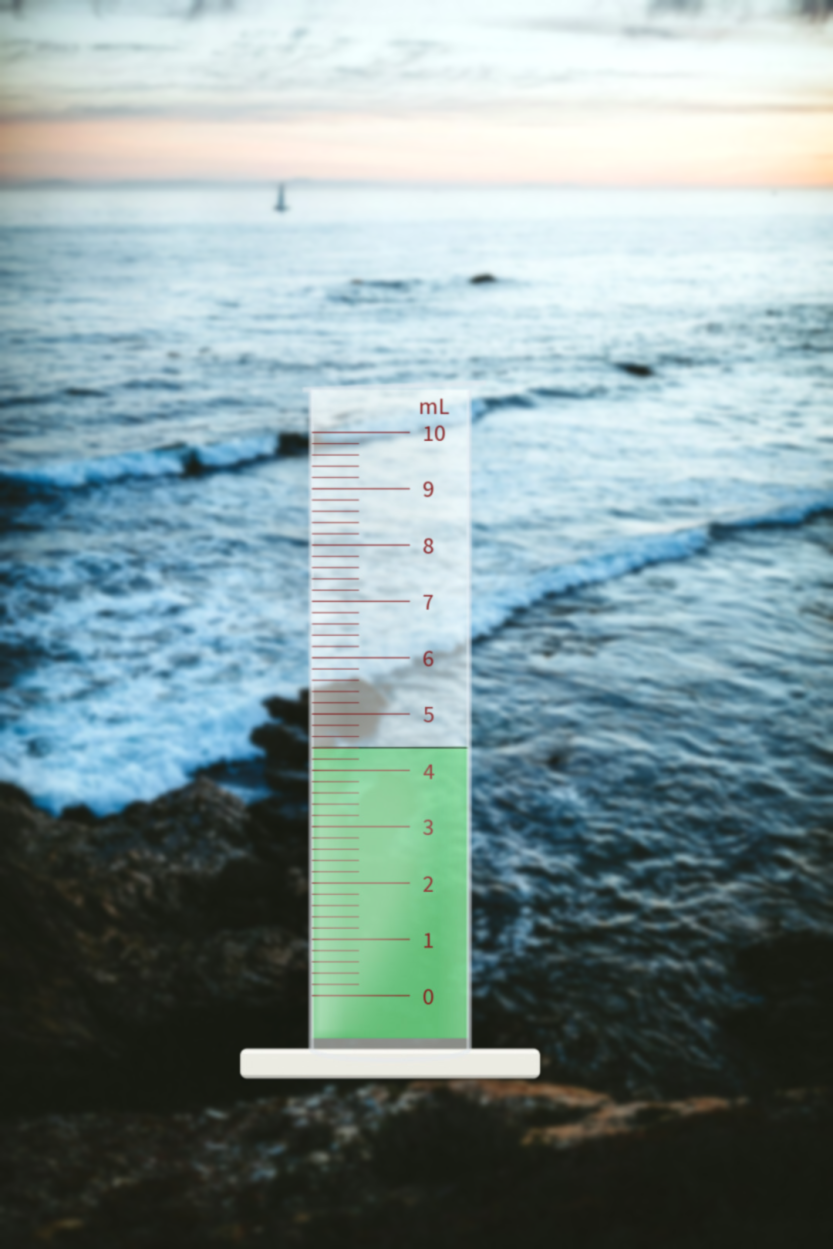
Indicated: 4.4; mL
